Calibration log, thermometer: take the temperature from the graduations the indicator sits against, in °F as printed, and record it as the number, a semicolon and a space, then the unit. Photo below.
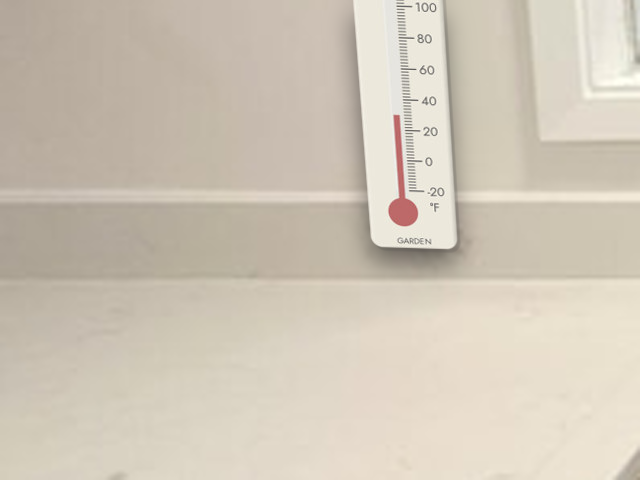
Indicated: 30; °F
